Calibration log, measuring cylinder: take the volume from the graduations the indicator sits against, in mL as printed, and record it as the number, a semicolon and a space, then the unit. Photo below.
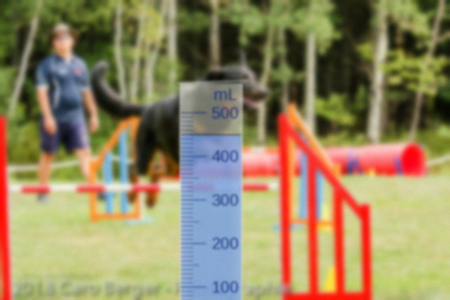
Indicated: 450; mL
